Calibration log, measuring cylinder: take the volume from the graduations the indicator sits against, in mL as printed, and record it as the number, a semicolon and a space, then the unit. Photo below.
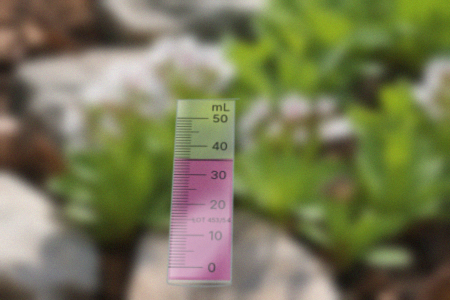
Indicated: 35; mL
